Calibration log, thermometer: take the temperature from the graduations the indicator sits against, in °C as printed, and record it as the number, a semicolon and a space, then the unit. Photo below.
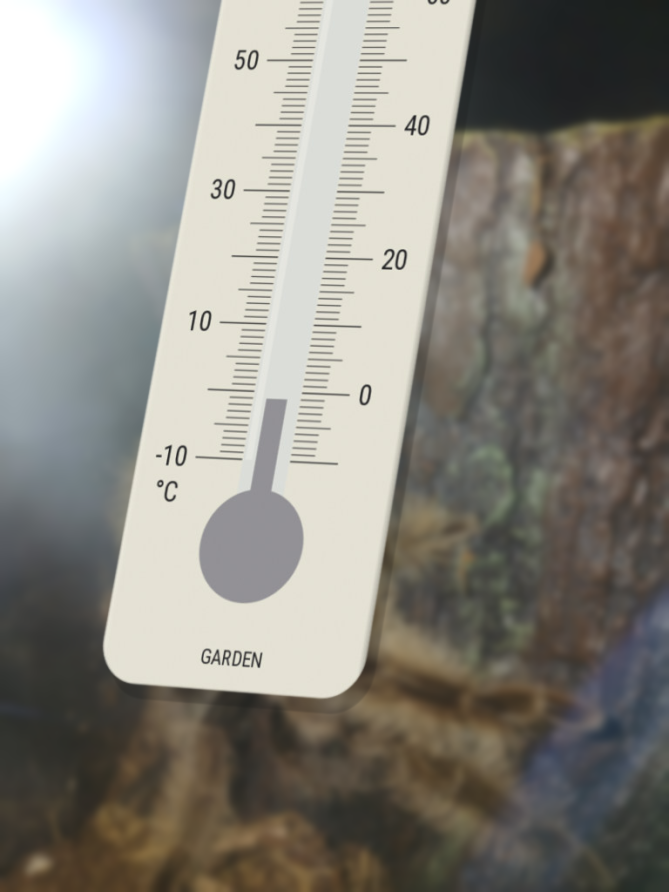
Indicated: -1; °C
